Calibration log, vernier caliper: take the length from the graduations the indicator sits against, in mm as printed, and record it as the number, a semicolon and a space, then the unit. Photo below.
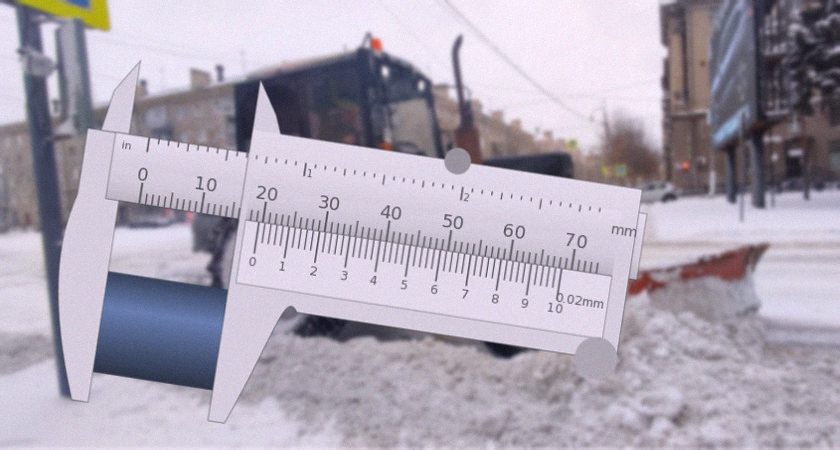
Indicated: 19.4; mm
